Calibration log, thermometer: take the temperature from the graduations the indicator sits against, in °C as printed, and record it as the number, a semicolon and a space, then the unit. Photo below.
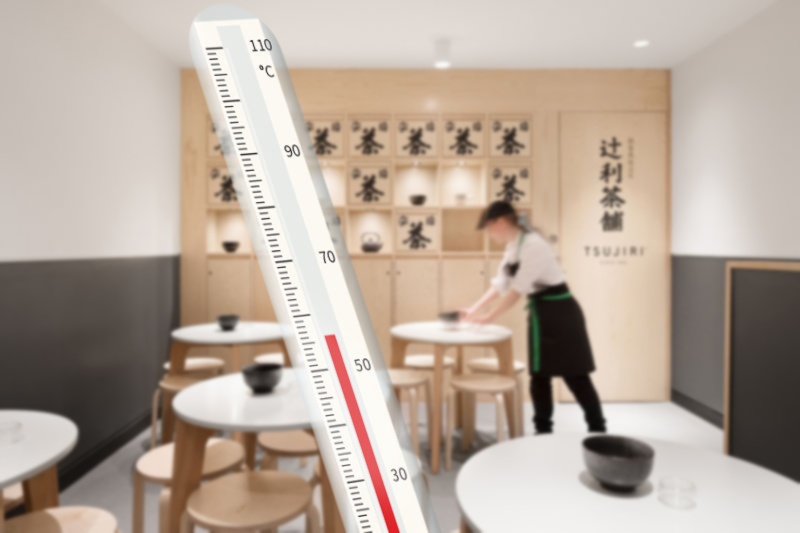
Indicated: 56; °C
